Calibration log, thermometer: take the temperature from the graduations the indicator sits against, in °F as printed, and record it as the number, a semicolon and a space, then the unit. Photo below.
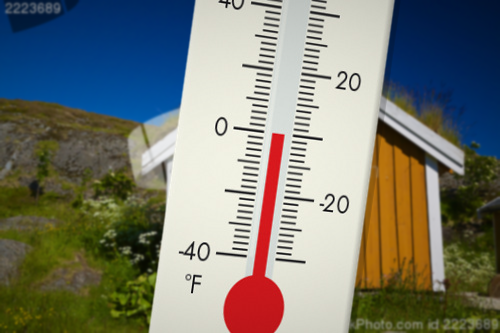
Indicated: 0; °F
